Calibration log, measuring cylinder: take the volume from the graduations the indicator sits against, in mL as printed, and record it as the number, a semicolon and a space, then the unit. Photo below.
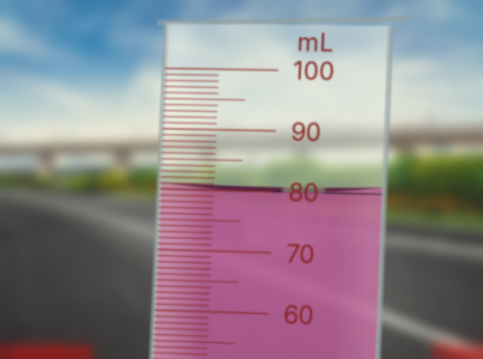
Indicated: 80; mL
